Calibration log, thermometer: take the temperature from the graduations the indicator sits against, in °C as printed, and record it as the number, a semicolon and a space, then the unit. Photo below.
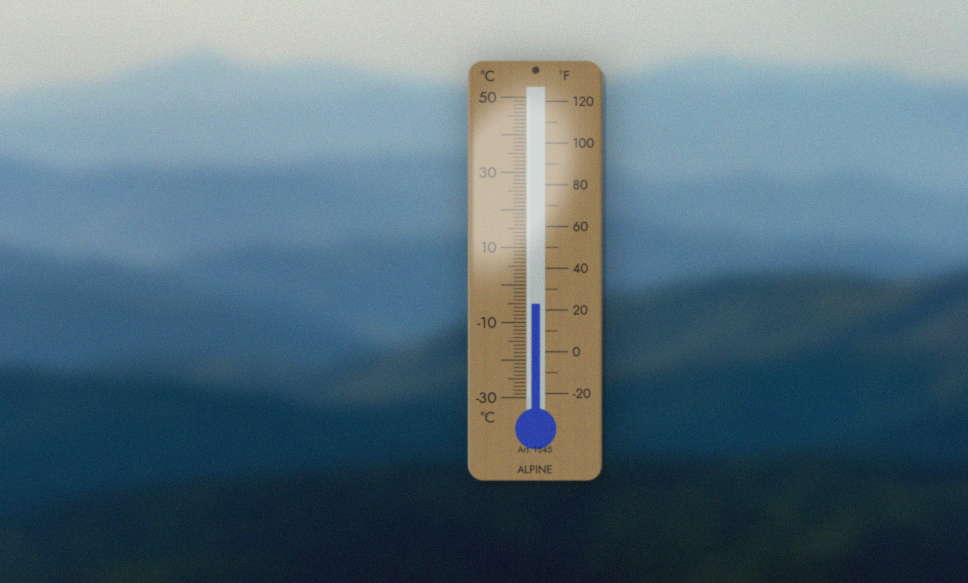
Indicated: -5; °C
